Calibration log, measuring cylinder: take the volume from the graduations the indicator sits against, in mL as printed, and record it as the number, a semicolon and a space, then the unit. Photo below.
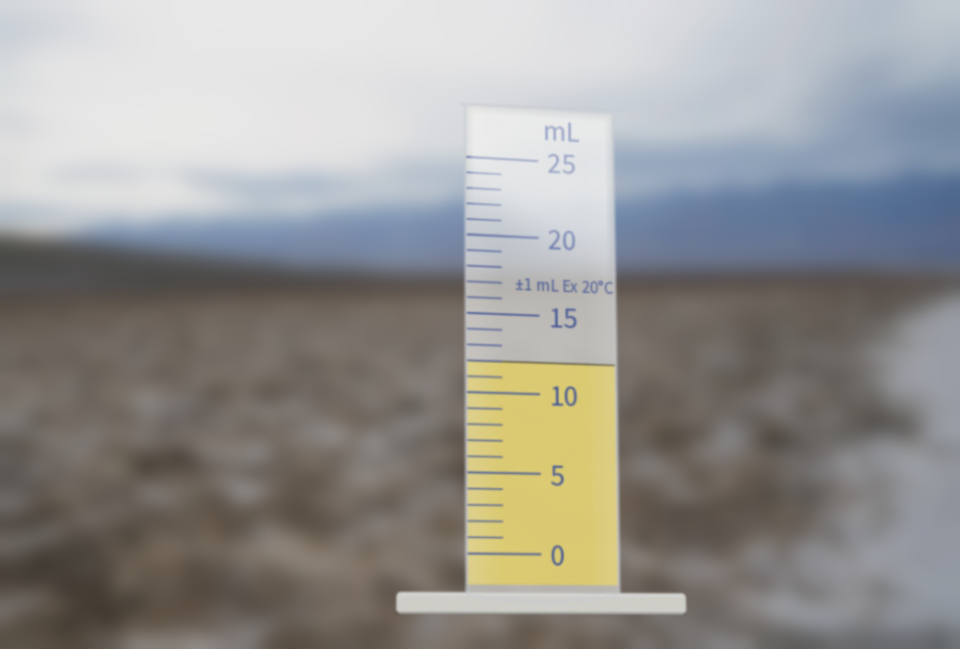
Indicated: 12; mL
